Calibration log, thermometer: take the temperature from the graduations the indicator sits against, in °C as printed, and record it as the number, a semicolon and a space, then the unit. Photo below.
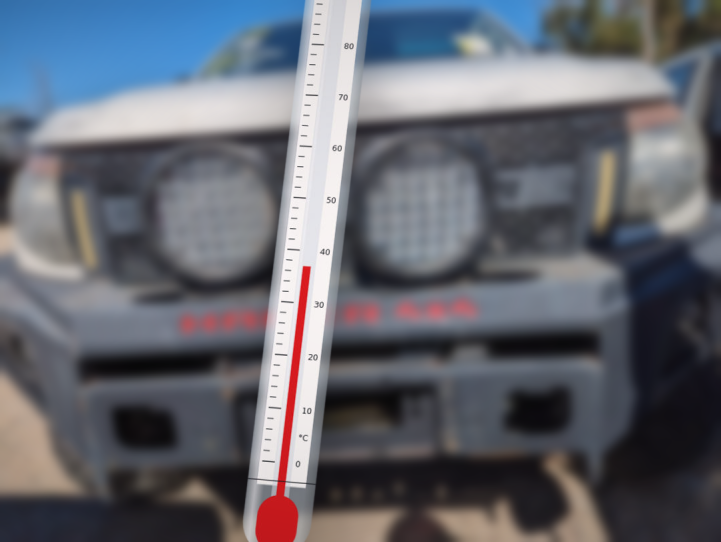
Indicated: 37; °C
